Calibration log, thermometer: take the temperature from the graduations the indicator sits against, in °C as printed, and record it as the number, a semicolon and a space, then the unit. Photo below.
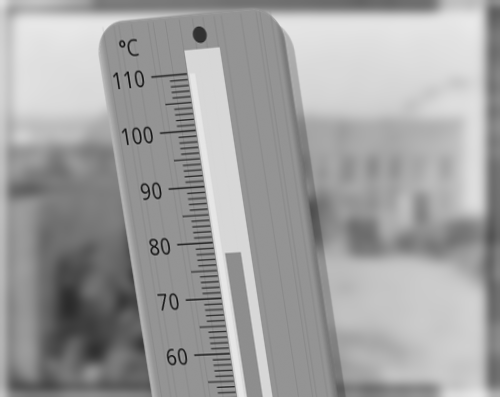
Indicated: 78; °C
